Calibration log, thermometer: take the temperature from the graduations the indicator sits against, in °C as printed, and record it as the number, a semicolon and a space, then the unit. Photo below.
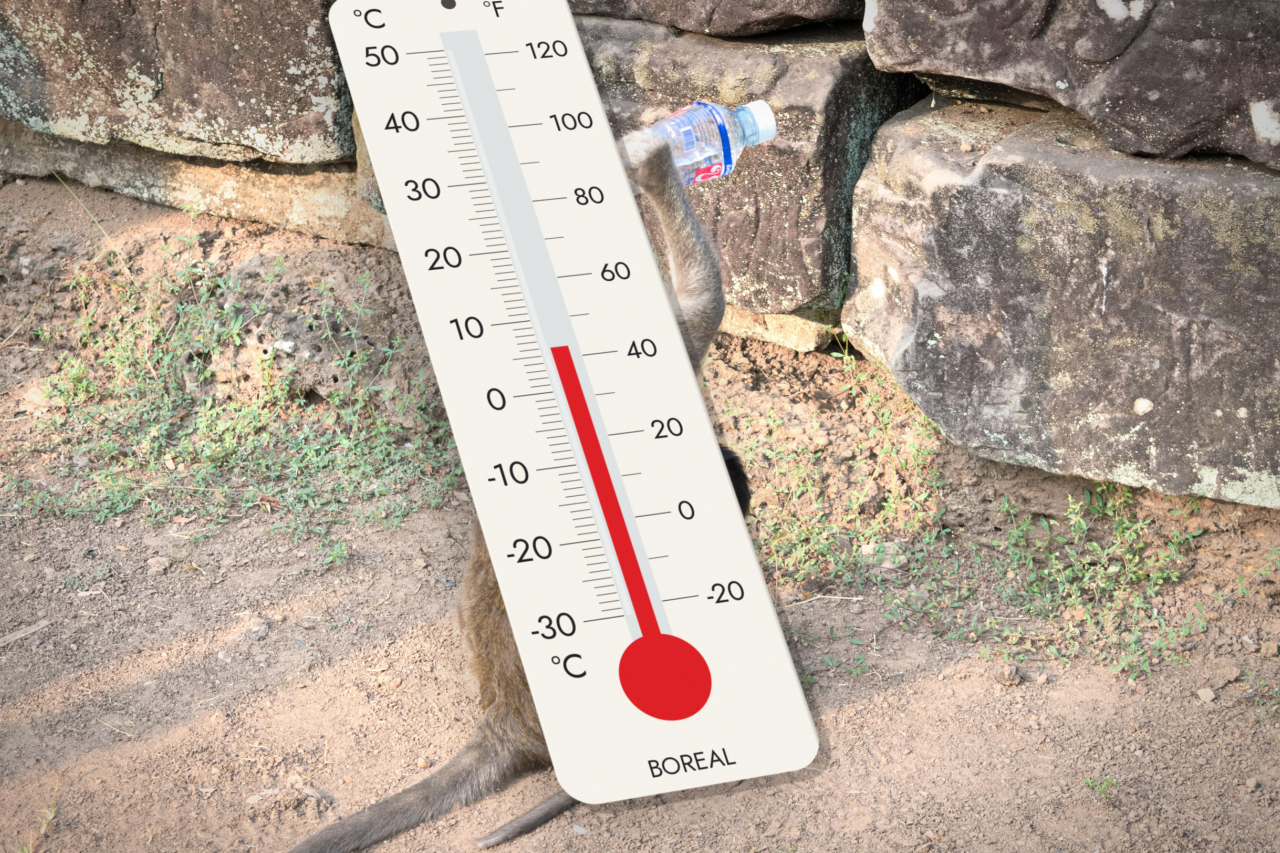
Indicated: 6; °C
